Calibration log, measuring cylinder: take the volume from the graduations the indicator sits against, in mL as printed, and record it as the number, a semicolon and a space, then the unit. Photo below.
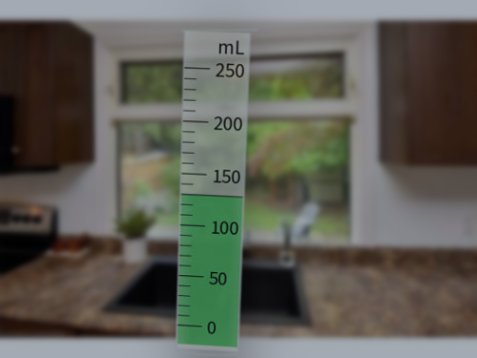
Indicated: 130; mL
